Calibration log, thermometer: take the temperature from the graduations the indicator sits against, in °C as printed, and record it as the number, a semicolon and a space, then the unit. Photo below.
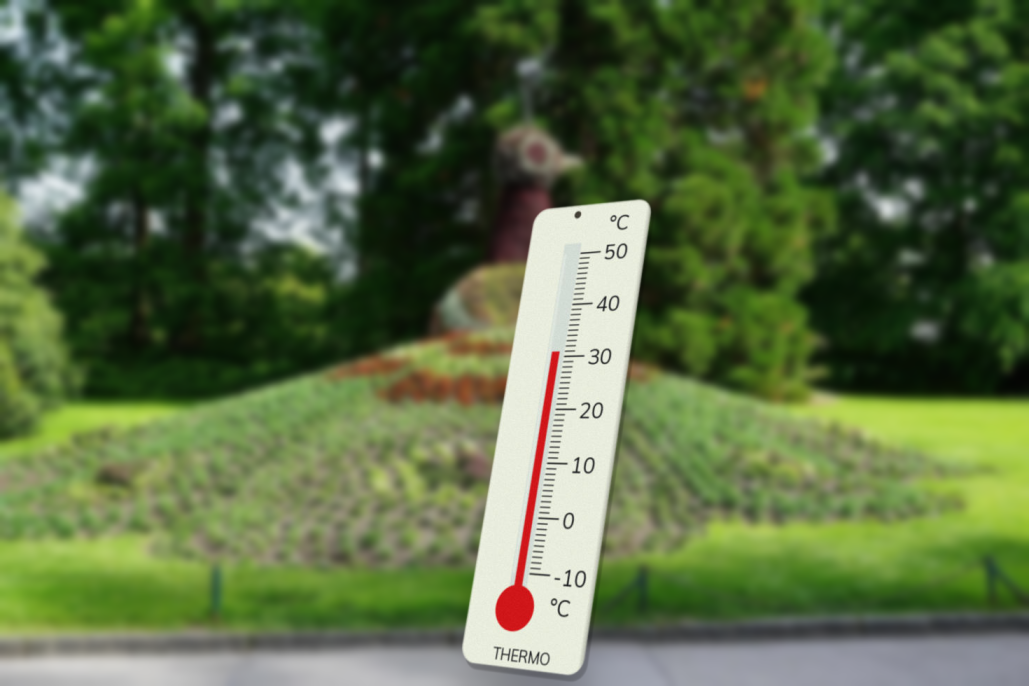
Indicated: 31; °C
